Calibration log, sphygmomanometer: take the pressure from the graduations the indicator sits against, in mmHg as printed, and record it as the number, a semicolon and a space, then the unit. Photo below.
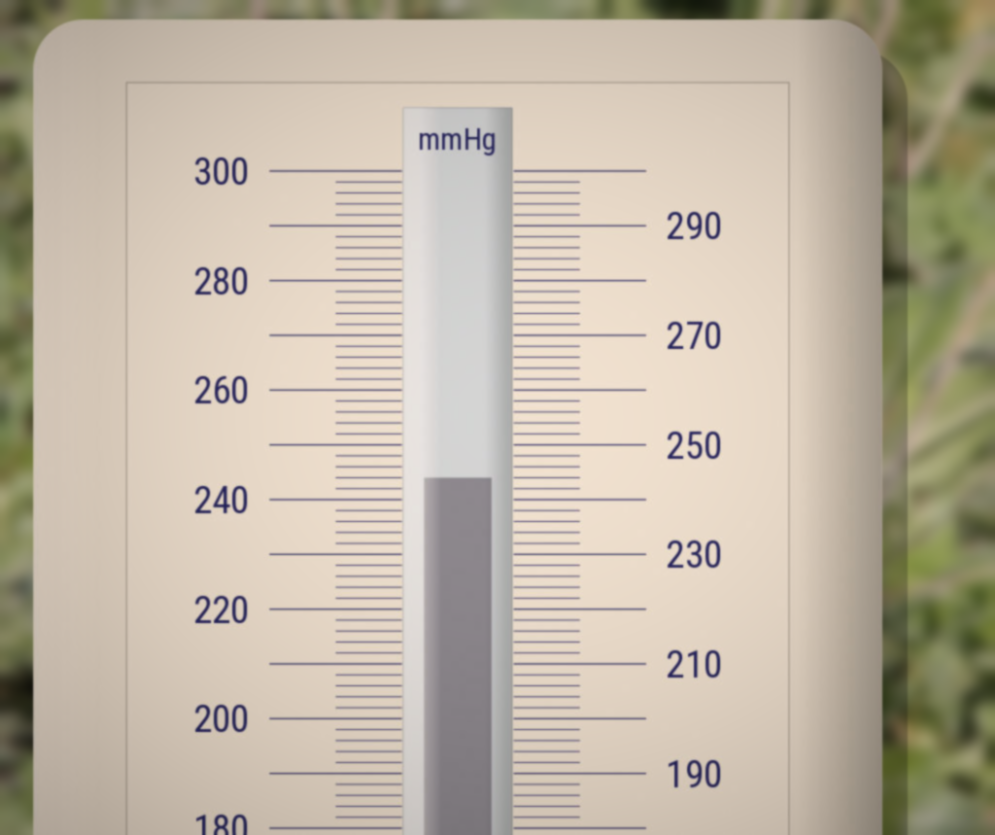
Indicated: 244; mmHg
